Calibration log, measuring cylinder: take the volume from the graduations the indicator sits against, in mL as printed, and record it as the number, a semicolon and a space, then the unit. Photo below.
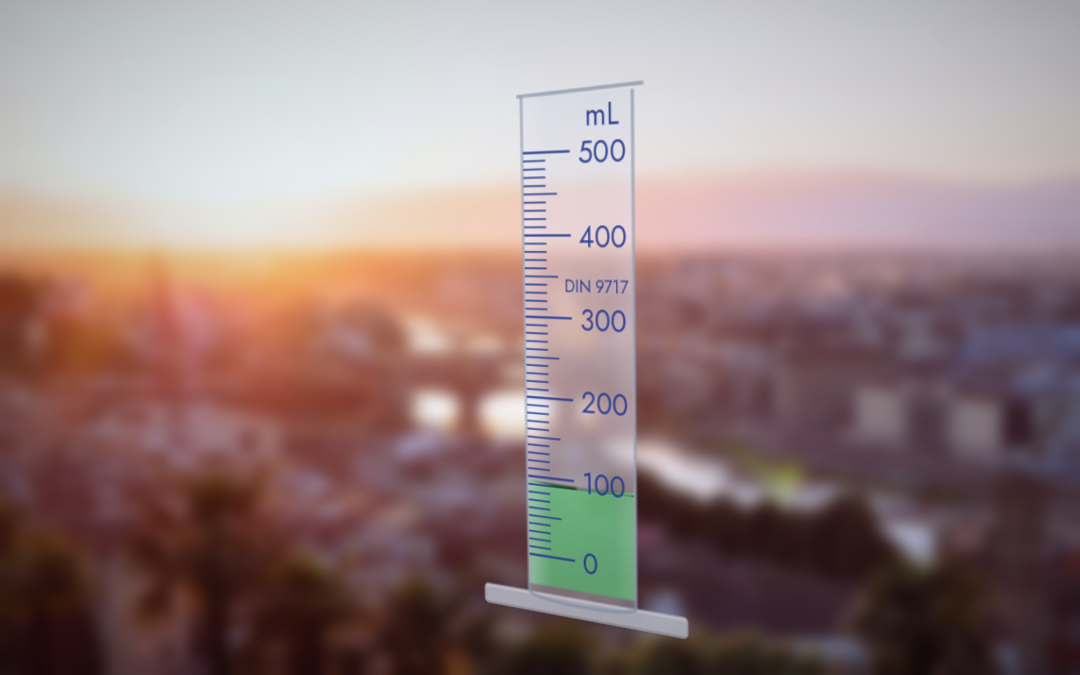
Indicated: 90; mL
